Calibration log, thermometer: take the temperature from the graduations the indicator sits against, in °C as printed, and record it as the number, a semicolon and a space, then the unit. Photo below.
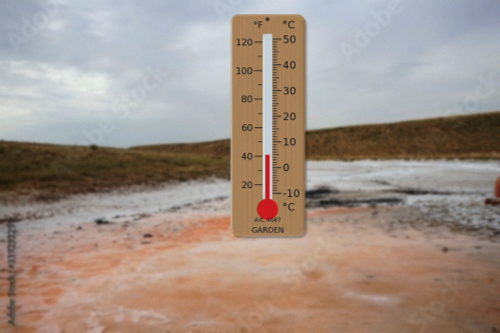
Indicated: 5; °C
